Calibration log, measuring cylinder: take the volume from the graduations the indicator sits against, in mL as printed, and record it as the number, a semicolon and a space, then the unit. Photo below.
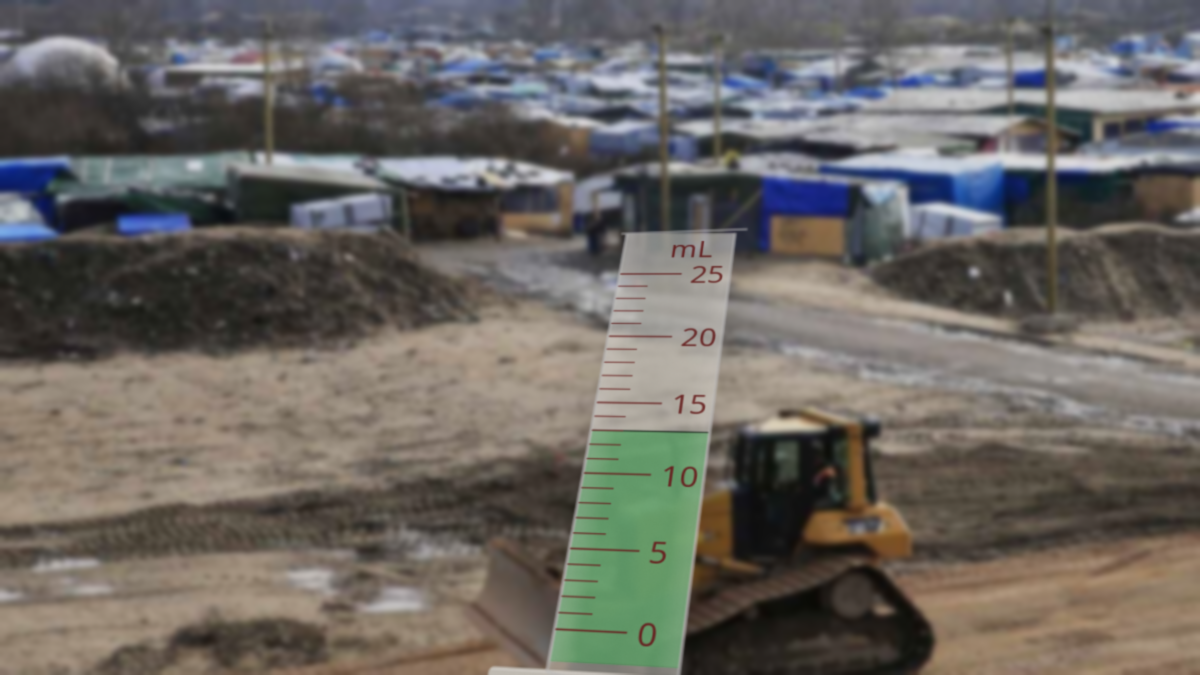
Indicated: 13; mL
